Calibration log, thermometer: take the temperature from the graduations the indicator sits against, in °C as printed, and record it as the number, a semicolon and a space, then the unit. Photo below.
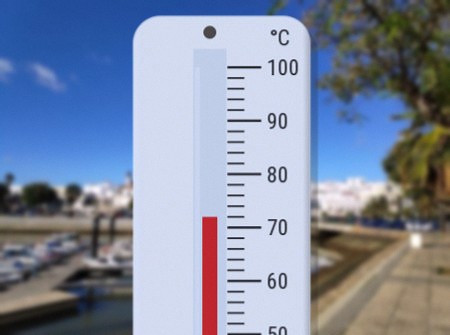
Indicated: 72; °C
